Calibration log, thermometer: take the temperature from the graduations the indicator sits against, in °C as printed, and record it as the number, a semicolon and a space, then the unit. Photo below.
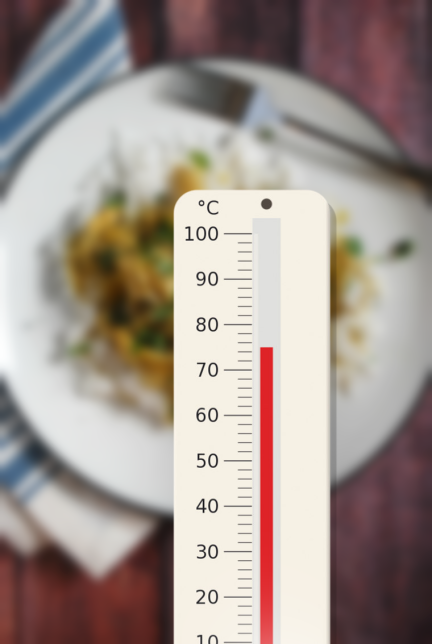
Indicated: 75; °C
